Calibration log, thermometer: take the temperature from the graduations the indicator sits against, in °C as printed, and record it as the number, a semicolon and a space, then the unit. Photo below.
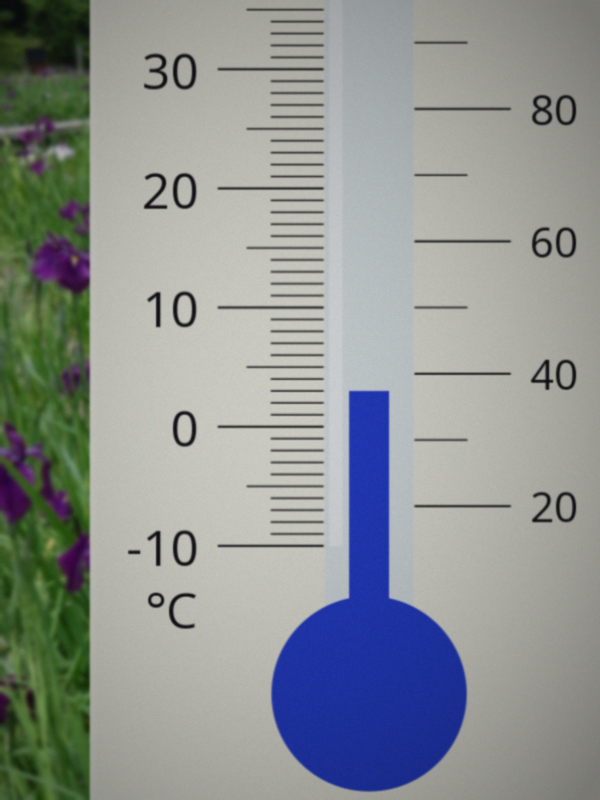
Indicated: 3; °C
